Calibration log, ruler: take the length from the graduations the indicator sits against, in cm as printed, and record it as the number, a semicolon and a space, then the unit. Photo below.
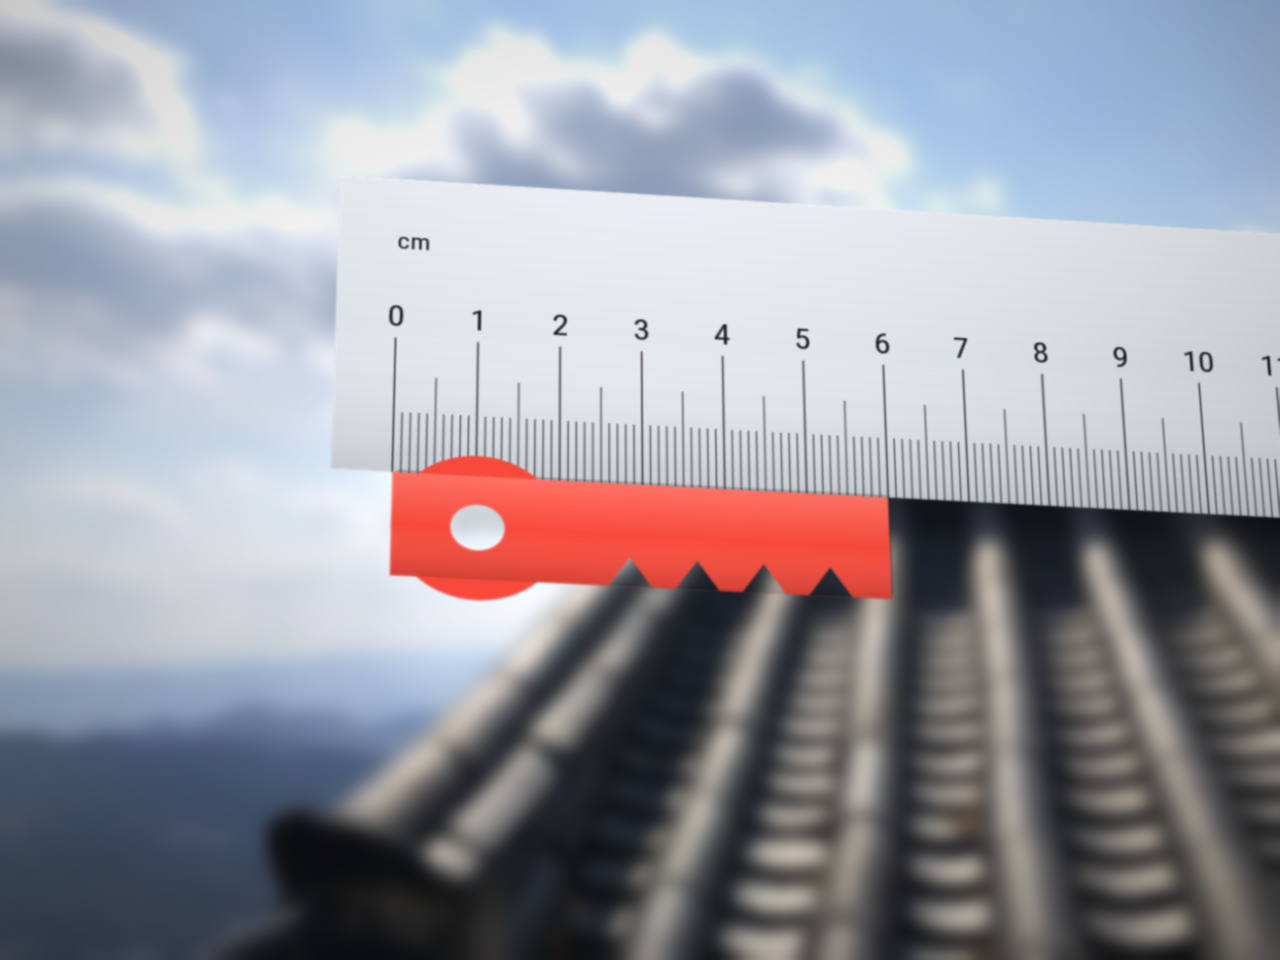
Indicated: 6; cm
